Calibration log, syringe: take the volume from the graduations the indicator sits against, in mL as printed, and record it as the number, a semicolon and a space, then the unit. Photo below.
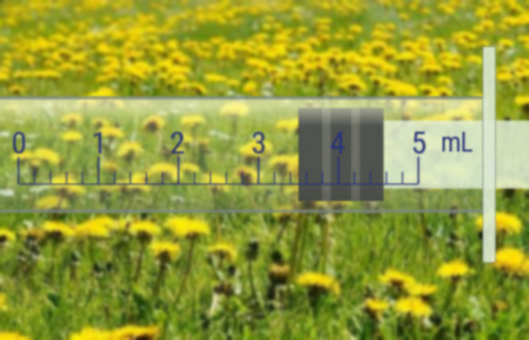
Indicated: 3.5; mL
